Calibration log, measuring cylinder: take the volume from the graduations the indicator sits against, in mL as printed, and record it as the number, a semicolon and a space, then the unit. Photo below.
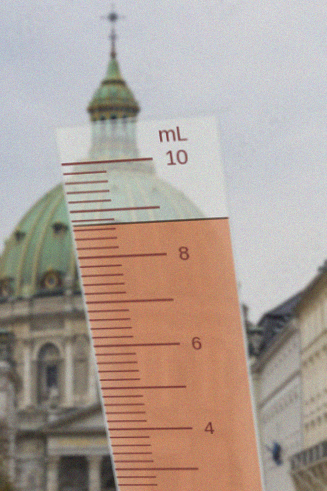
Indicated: 8.7; mL
